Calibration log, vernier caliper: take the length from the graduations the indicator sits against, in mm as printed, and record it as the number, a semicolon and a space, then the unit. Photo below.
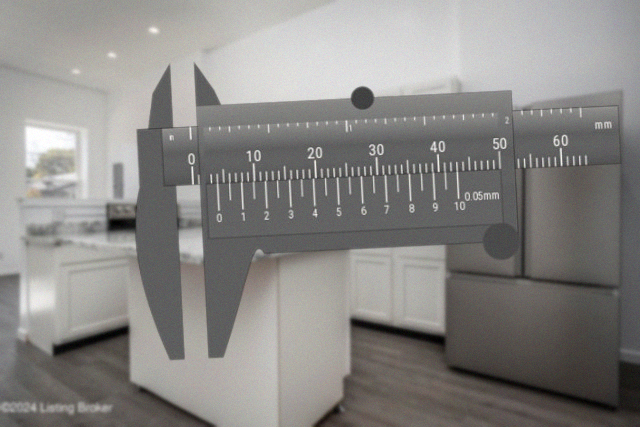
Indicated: 4.0; mm
